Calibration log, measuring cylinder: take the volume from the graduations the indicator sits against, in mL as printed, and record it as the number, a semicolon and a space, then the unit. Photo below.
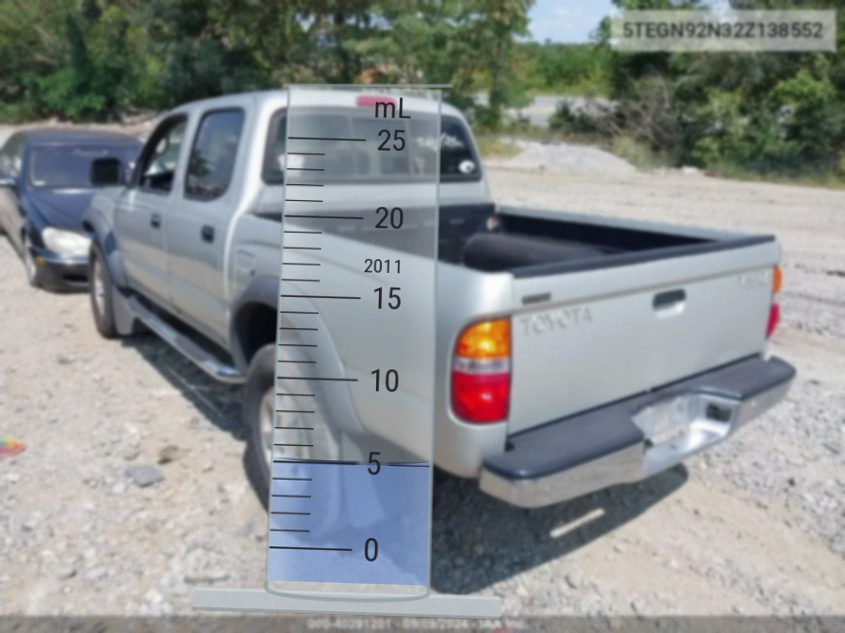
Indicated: 5; mL
